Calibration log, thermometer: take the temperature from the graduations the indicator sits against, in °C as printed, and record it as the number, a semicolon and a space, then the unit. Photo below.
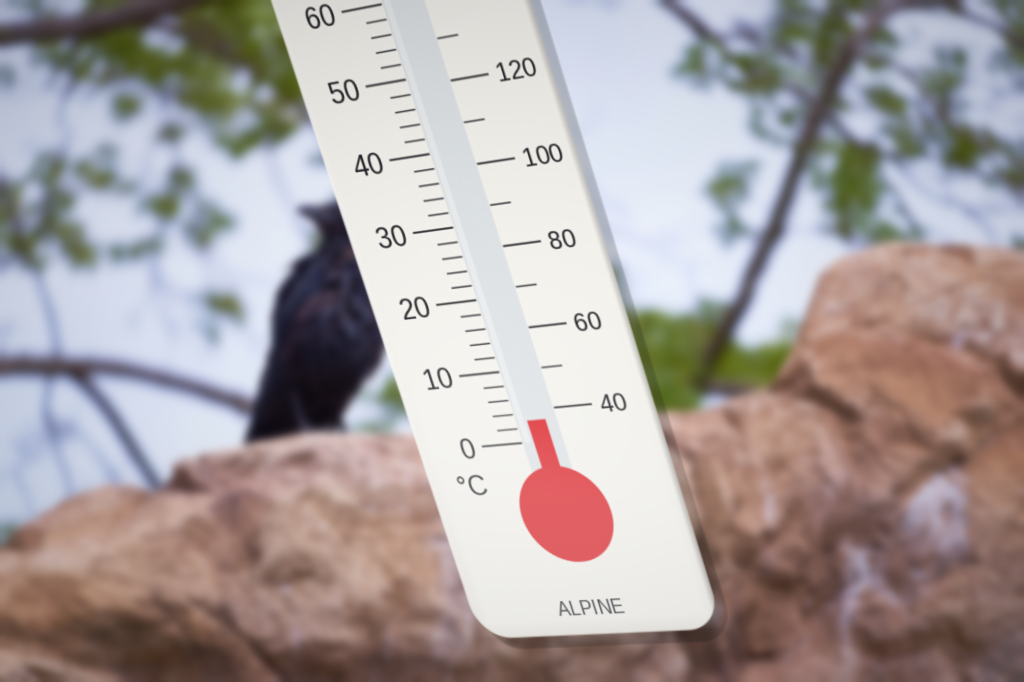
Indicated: 3; °C
